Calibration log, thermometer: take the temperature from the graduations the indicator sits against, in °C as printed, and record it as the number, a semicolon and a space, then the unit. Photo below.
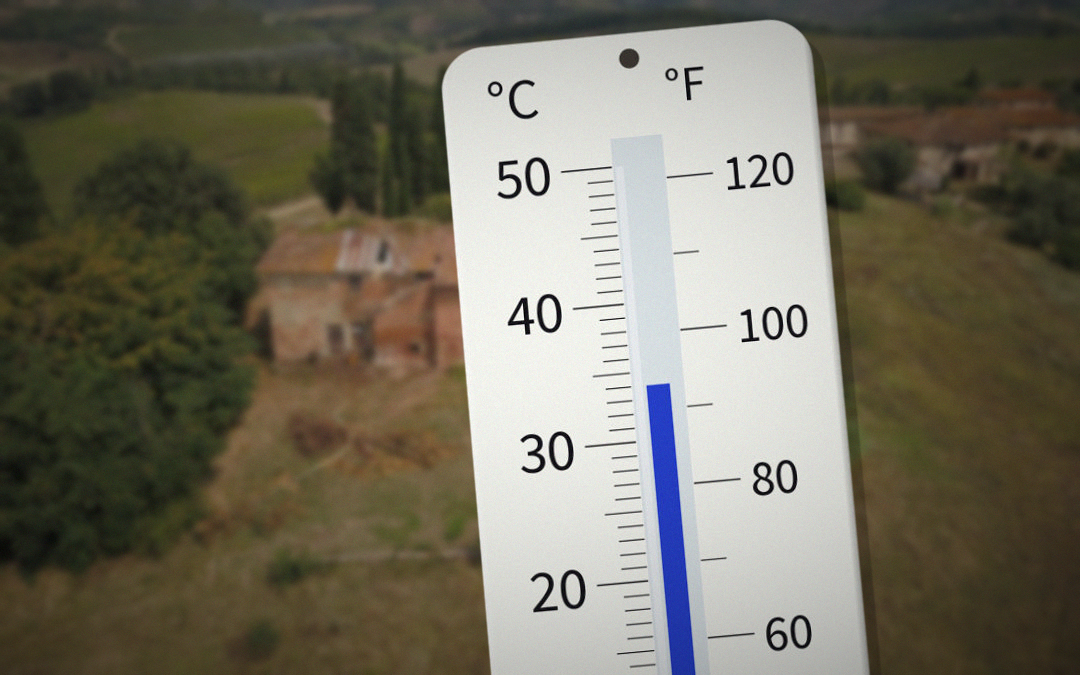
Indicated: 34; °C
